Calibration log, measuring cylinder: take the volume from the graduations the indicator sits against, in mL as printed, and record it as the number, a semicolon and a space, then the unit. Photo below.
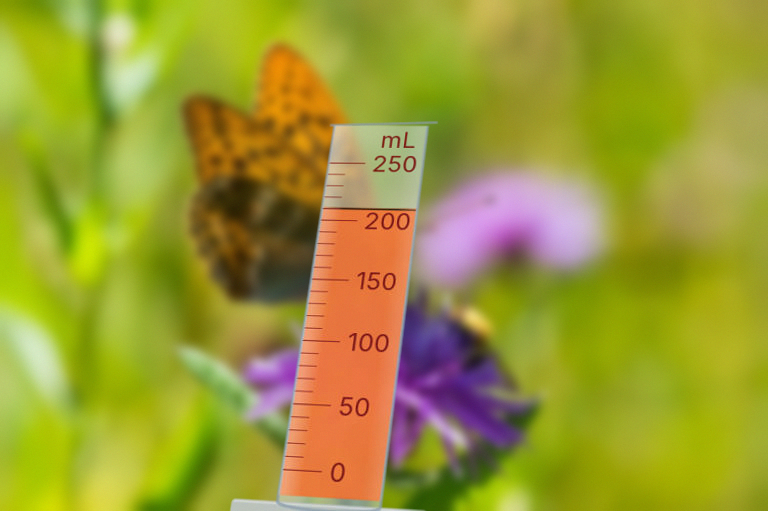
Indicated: 210; mL
